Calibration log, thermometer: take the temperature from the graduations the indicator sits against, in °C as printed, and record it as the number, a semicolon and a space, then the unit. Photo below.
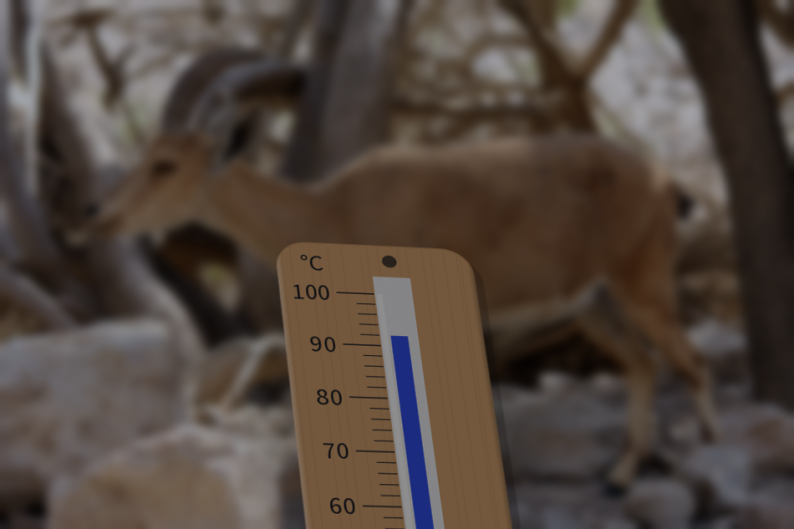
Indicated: 92; °C
